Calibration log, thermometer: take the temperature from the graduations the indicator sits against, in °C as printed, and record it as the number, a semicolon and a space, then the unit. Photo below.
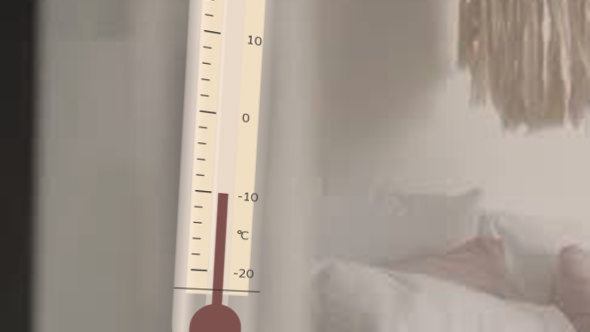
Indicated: -10; °C
